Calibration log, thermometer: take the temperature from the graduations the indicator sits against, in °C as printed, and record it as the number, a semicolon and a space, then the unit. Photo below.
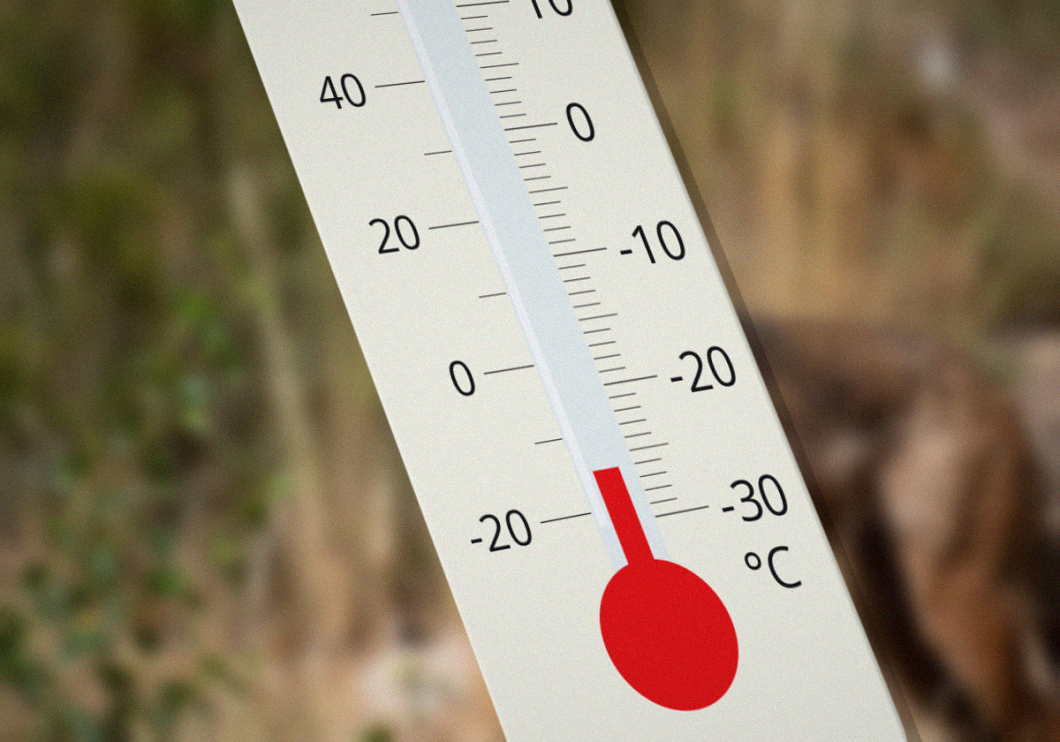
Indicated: -26; °C
